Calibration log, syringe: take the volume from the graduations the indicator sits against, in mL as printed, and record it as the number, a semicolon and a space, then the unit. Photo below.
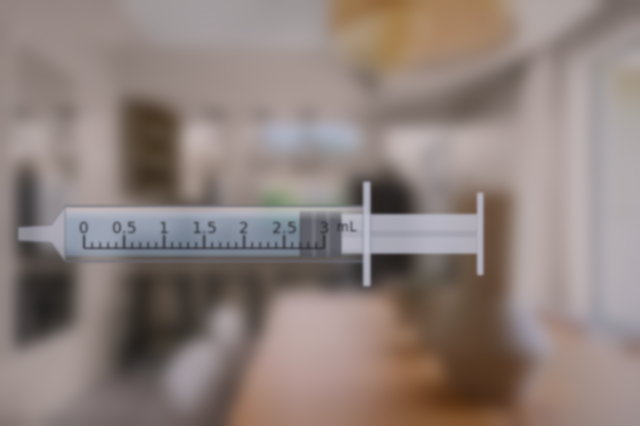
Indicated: 2.7; mL
